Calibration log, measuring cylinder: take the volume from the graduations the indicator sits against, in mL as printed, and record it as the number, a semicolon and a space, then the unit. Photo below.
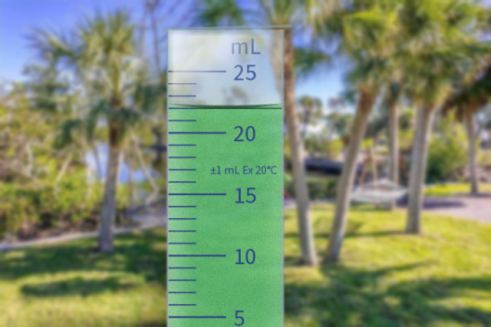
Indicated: 22; mL
